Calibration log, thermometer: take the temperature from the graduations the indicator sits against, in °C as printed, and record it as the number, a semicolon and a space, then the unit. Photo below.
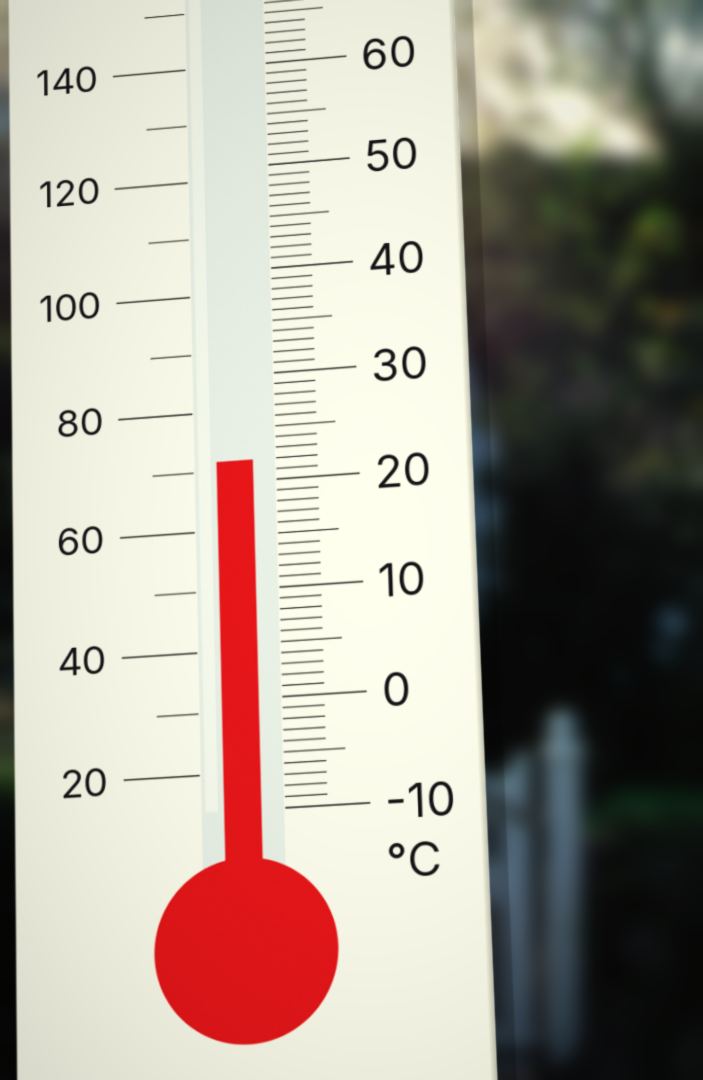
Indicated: 22; °C
